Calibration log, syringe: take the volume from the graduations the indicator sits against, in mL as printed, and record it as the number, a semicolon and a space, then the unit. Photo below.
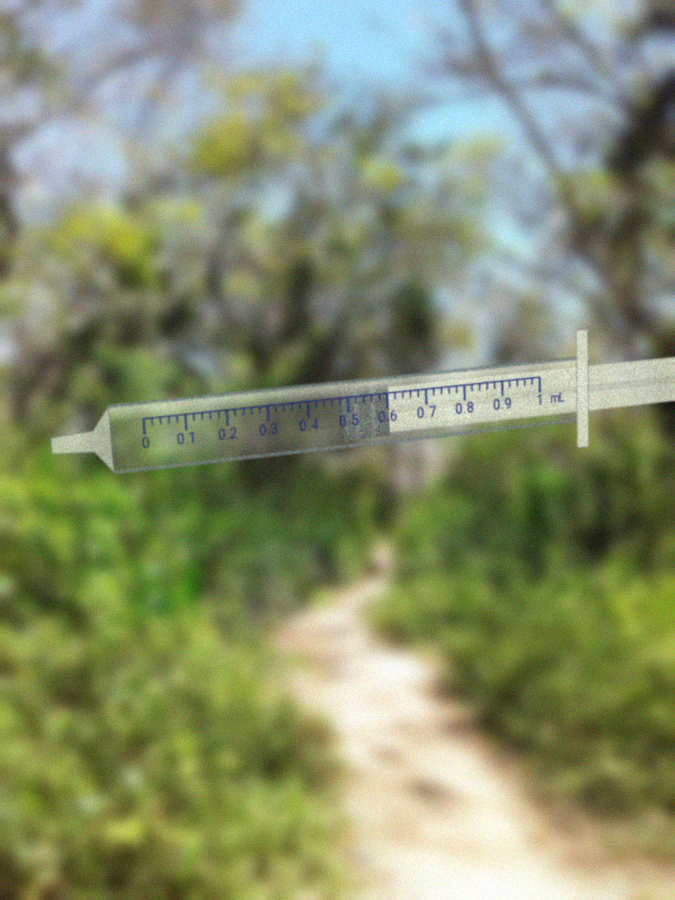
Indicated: 0.48; mL
